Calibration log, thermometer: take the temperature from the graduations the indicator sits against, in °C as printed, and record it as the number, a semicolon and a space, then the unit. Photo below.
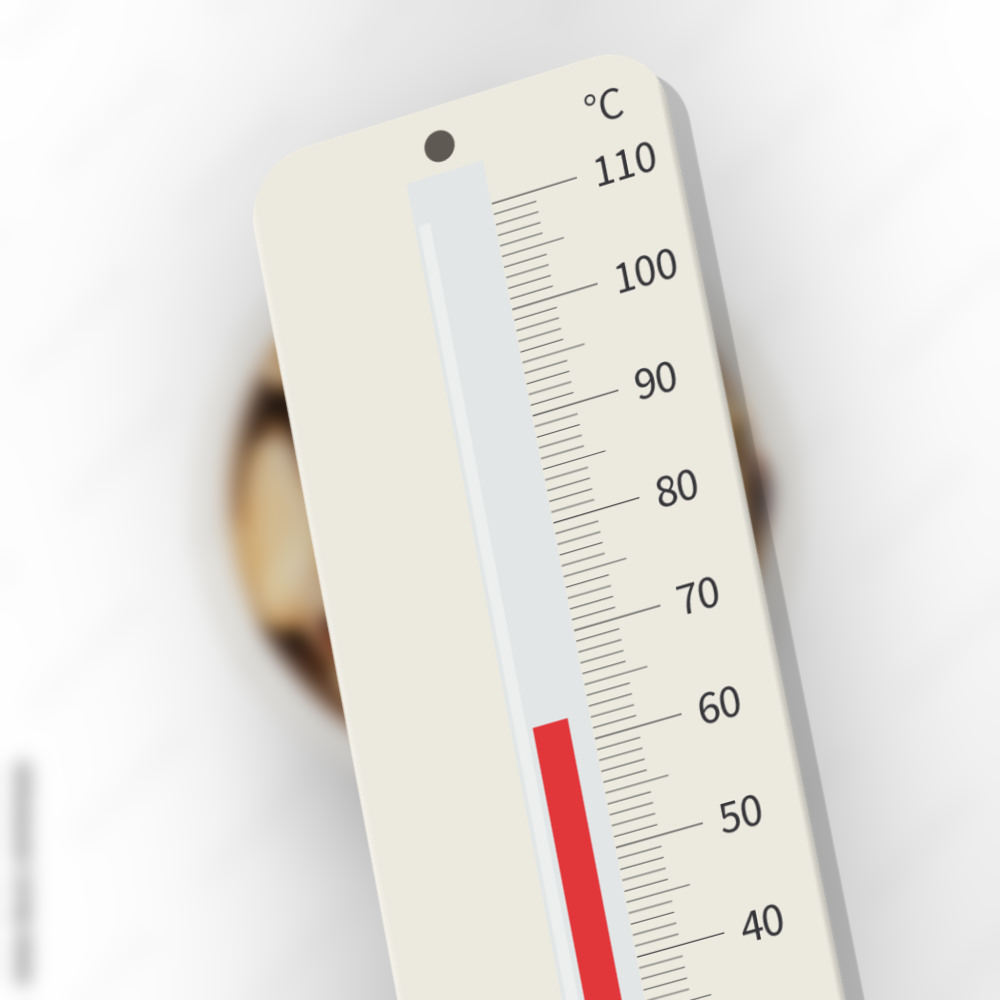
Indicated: 62.5; °C
